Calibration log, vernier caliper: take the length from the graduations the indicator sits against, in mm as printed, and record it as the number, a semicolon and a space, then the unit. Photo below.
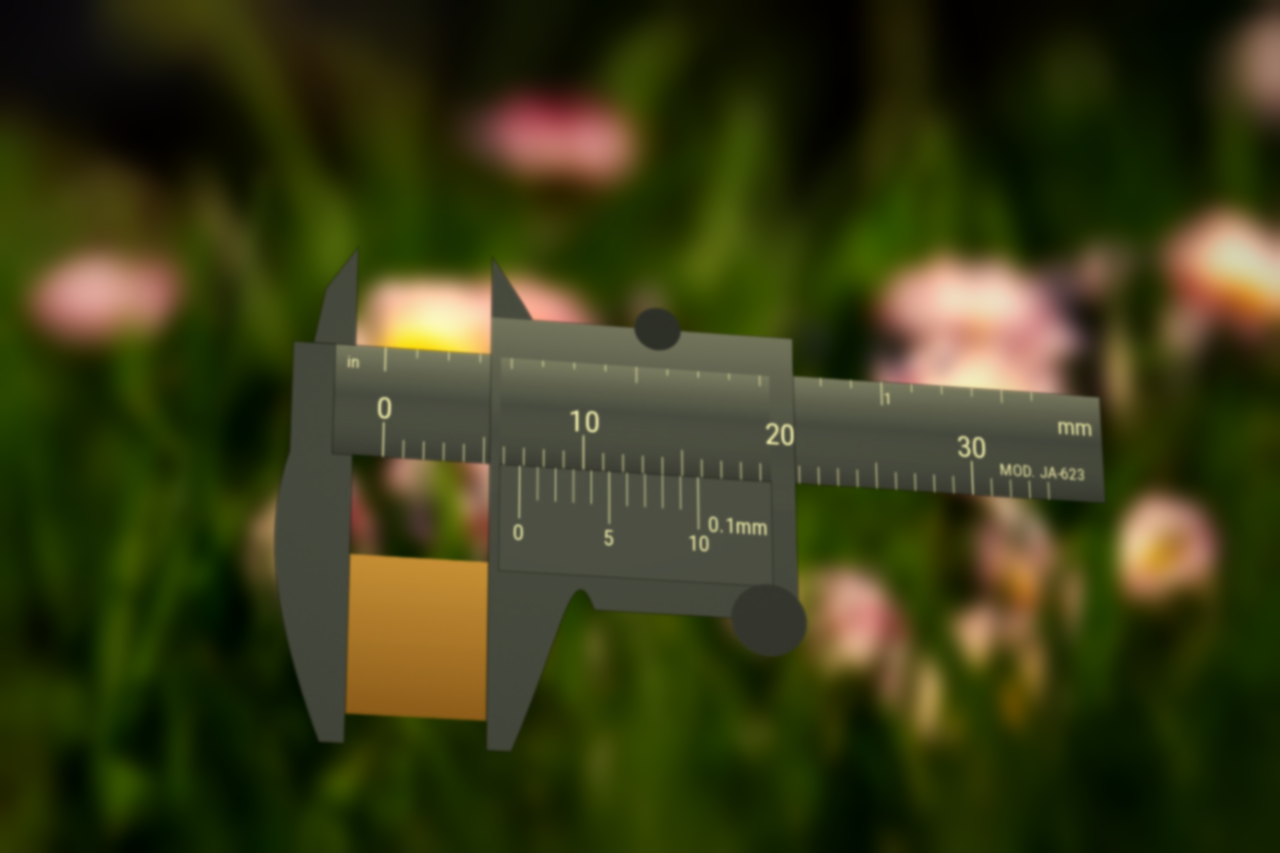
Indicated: 6.8; mm
